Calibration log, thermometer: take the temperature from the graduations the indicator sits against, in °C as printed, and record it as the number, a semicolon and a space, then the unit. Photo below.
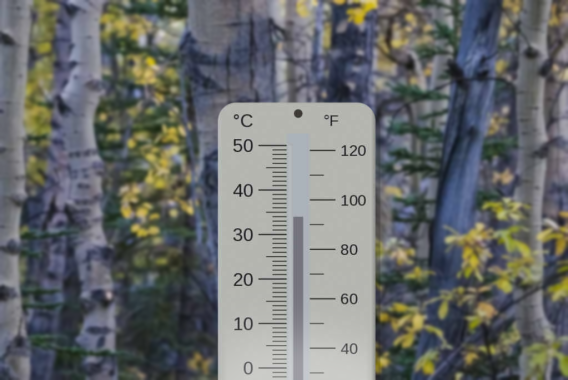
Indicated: 34; °C
